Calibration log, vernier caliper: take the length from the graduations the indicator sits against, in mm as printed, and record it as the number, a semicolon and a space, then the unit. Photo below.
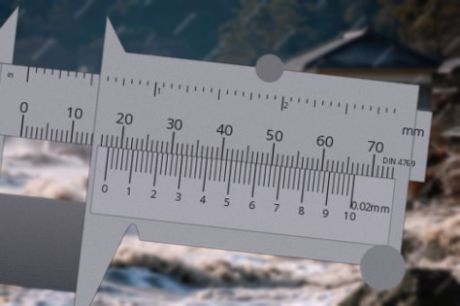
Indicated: 17.5; mm
